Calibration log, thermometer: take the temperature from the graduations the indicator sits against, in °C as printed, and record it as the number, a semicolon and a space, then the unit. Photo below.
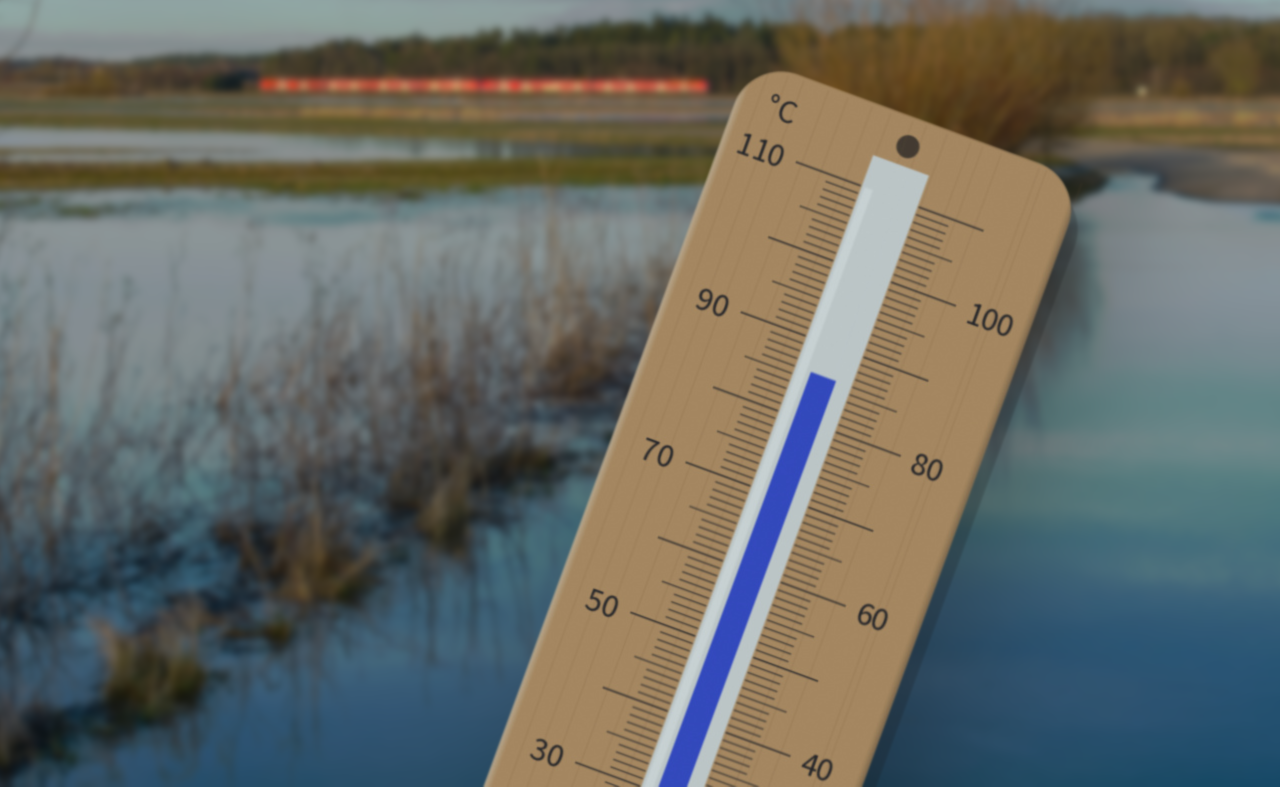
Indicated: 86; °C
